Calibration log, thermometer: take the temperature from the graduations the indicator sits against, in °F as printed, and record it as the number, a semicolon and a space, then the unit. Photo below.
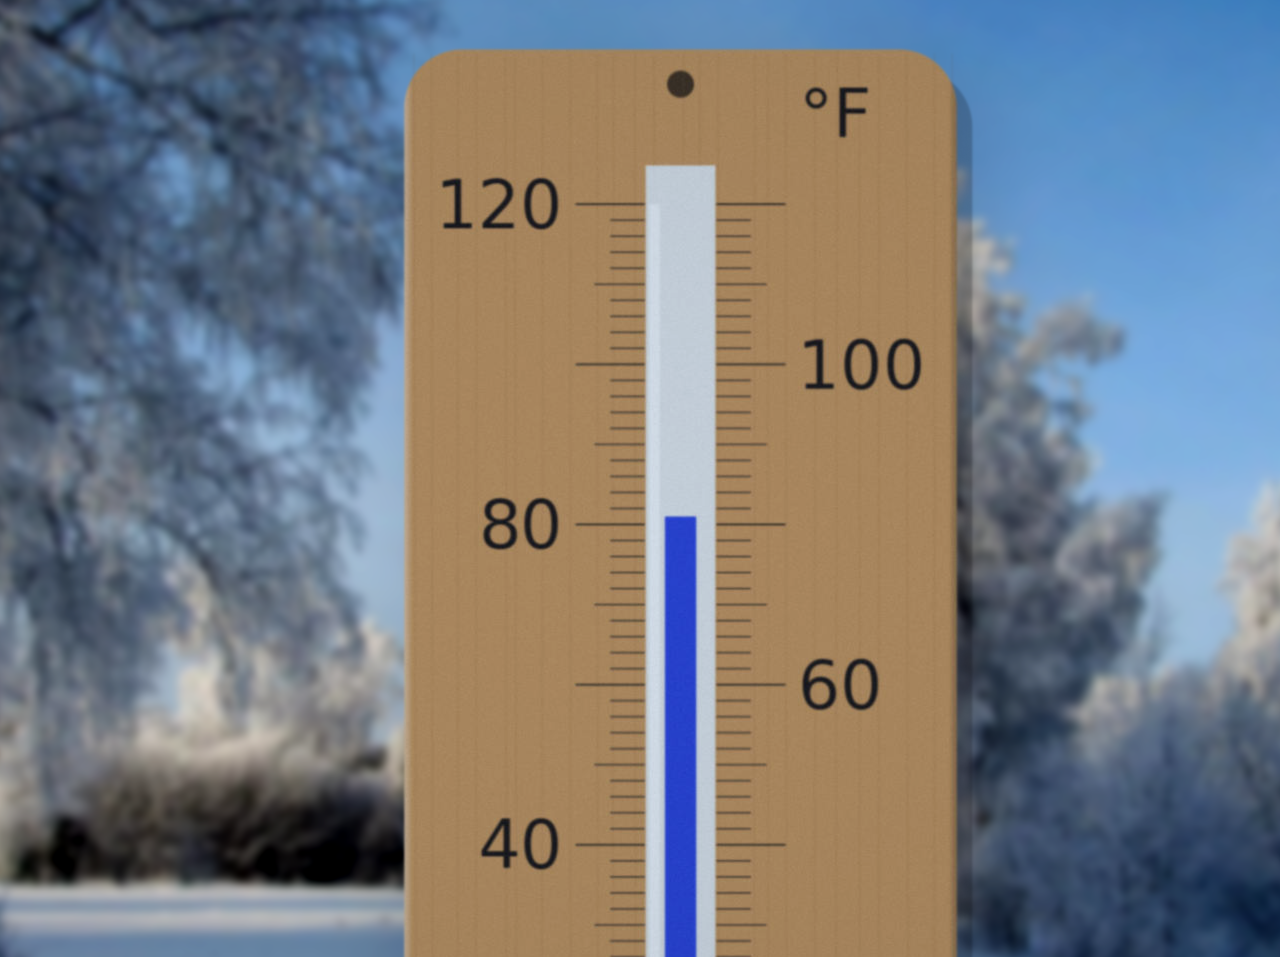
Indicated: 81; °F
